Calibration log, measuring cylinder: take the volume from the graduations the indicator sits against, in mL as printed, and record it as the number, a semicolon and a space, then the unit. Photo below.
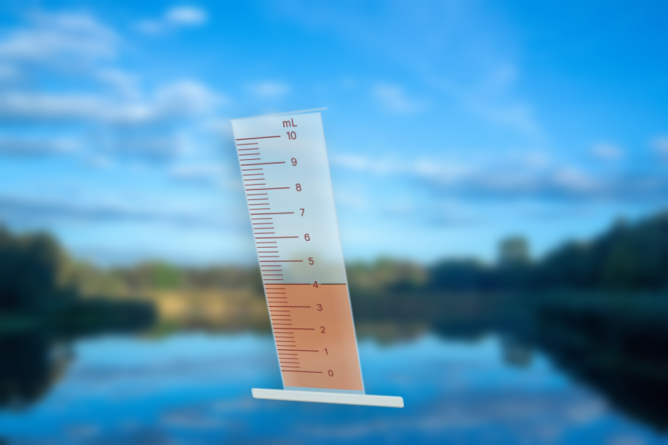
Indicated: 4; mL
